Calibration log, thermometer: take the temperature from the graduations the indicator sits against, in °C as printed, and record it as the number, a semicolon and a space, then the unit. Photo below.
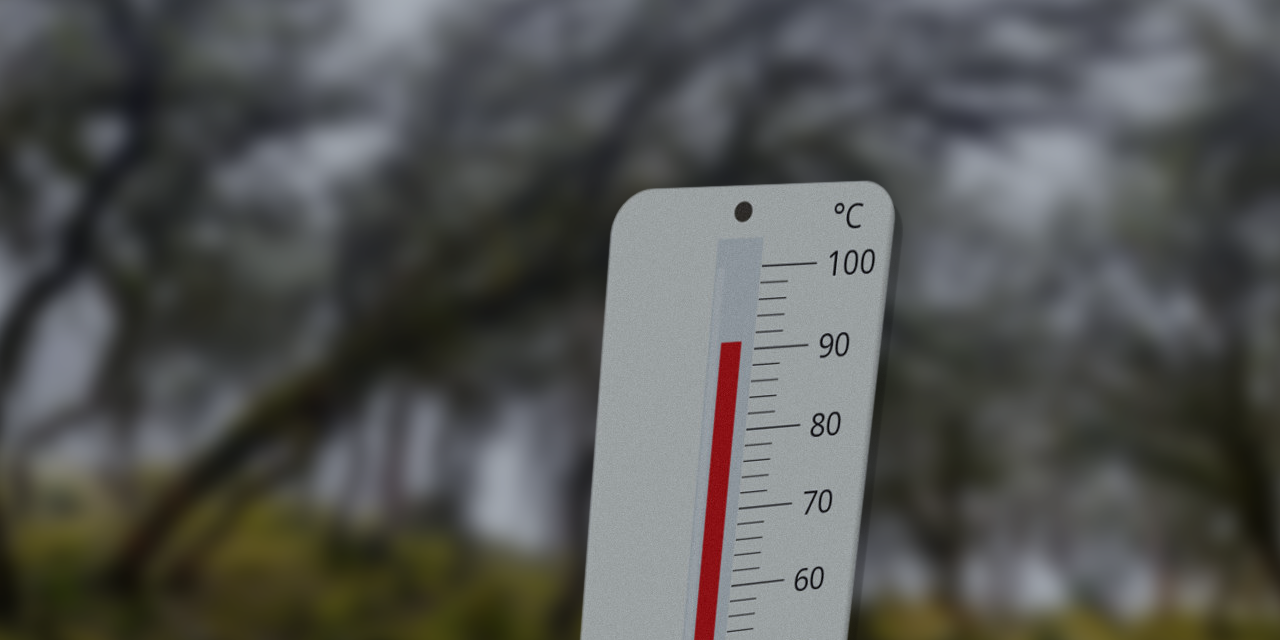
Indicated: 91; °C
